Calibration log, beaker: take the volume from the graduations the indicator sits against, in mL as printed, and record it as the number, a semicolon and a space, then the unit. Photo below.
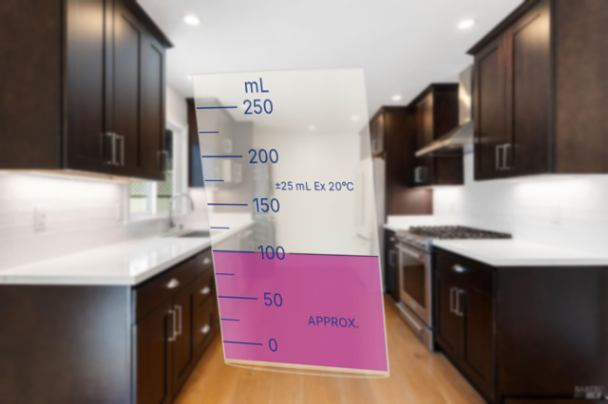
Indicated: 100; mL
